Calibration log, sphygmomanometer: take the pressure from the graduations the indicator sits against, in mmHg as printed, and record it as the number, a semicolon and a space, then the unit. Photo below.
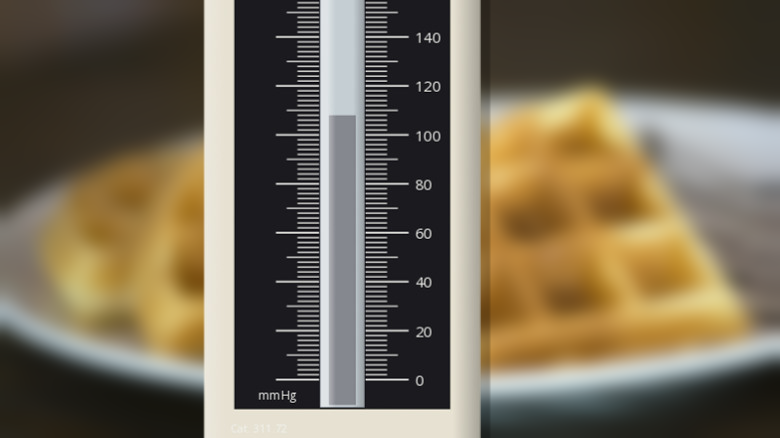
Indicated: 108; mmHg
